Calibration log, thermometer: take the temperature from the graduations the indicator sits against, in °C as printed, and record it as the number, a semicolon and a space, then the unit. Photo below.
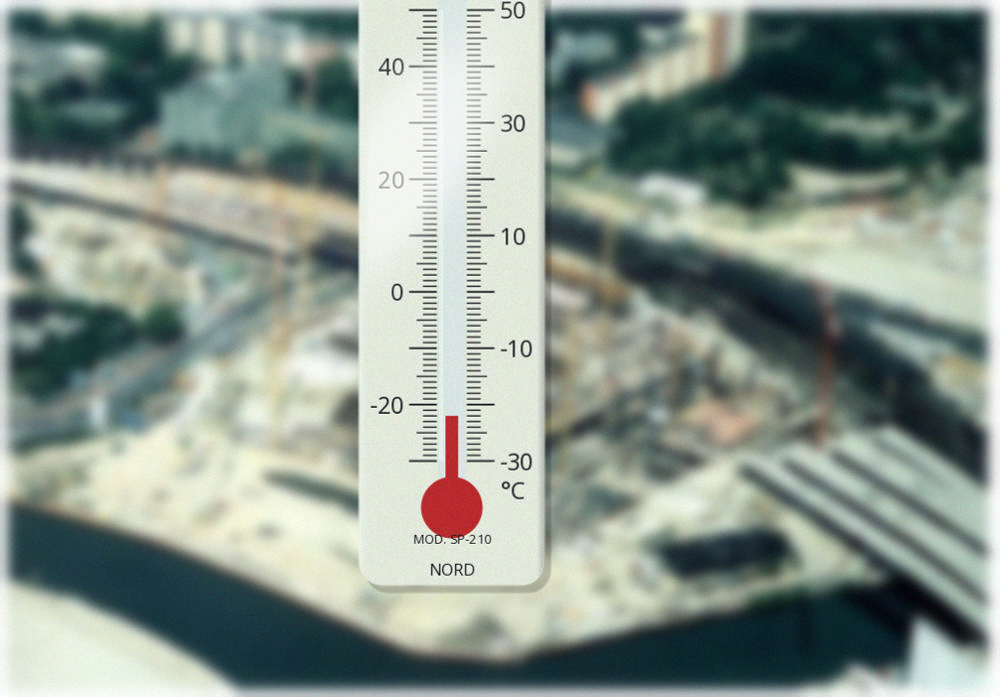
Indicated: -22; °C
